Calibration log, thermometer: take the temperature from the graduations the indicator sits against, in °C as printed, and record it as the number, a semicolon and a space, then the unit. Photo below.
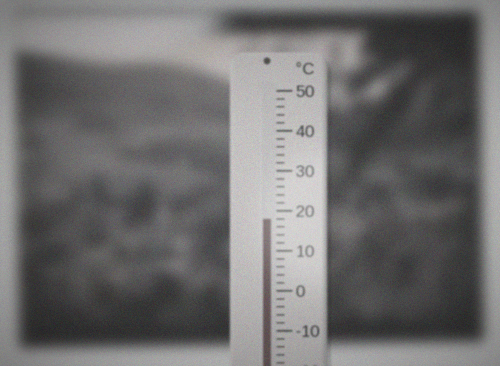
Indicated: 18; °C
